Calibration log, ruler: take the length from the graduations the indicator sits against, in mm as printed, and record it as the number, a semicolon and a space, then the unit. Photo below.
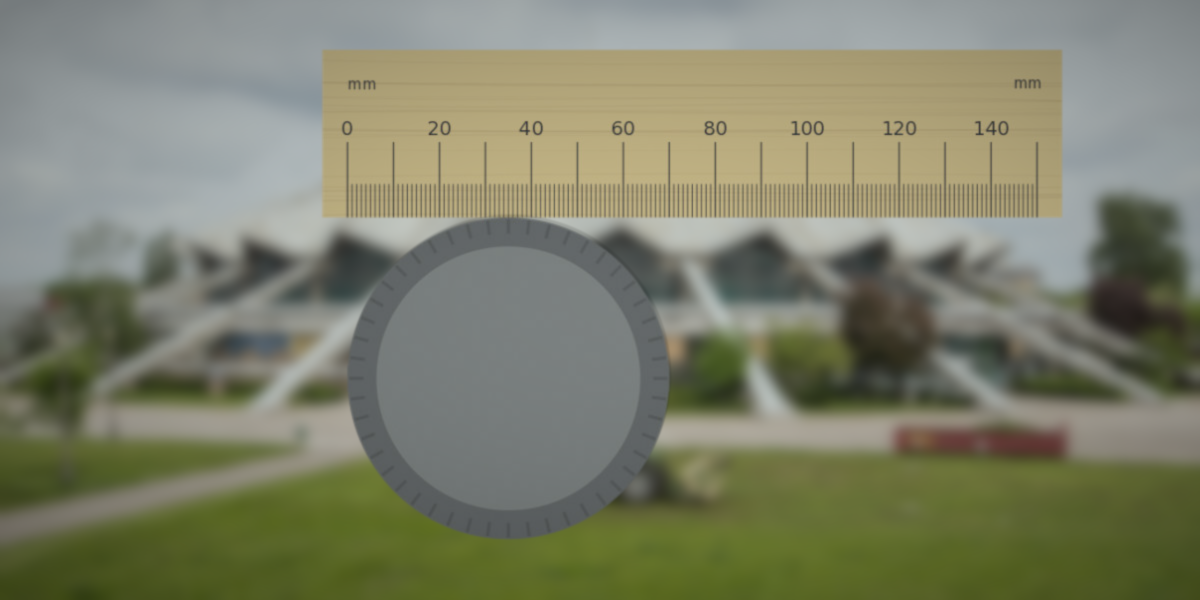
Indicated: 70; mm
